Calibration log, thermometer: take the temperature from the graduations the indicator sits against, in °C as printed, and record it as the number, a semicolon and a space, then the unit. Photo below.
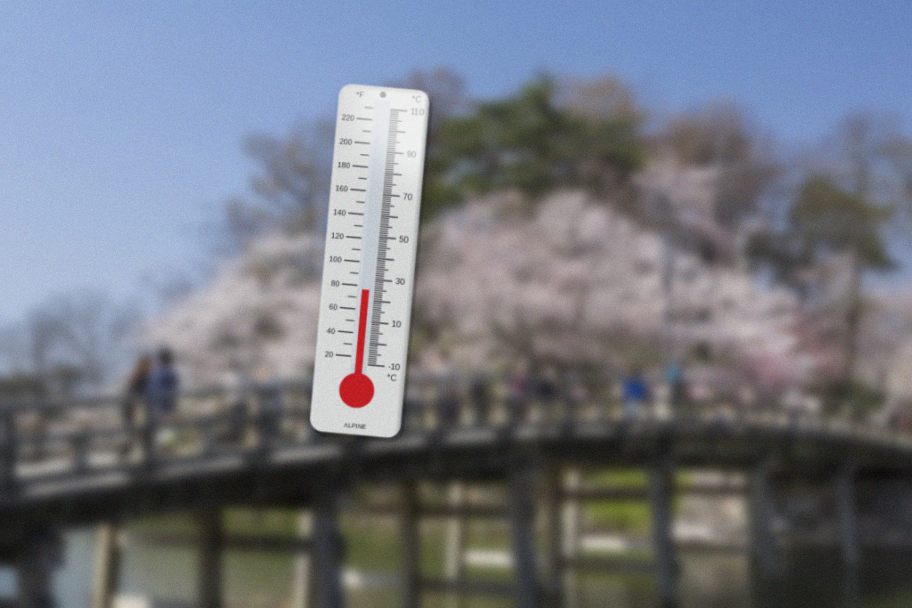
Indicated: 25; °C
